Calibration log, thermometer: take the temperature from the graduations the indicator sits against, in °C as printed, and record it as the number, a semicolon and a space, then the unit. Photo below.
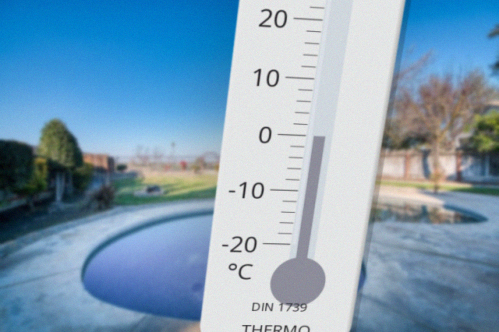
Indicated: 0; °C
